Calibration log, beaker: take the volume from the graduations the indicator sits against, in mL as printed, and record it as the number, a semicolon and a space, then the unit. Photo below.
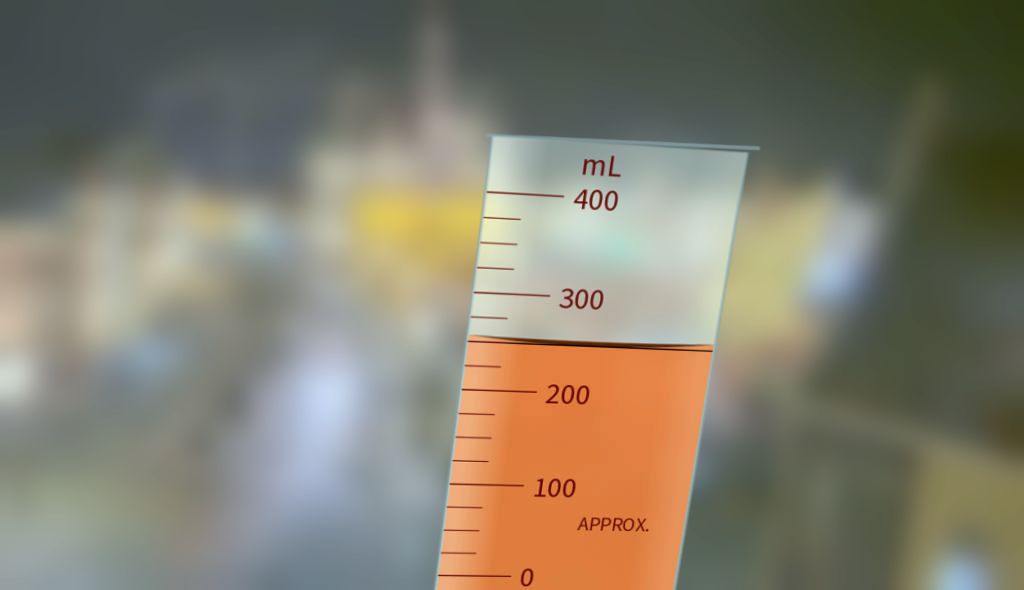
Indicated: 250; mL
